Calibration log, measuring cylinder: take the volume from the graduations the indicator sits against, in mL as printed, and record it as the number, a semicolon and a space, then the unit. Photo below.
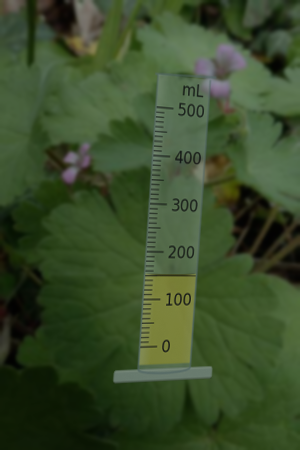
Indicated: 150; mL
